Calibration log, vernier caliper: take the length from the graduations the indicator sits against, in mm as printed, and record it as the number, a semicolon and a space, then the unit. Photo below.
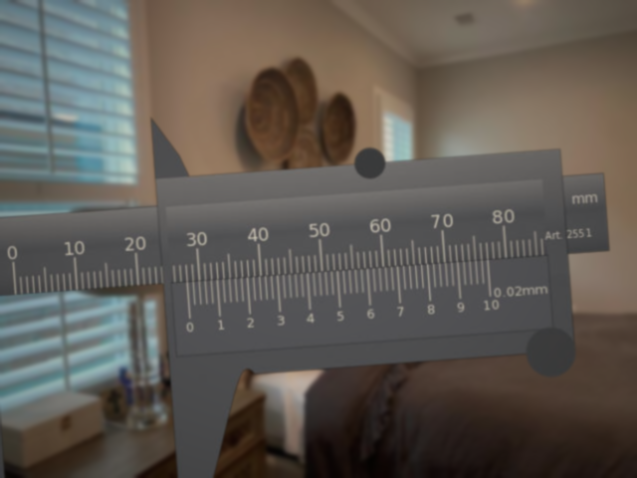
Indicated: 28.0; mm
